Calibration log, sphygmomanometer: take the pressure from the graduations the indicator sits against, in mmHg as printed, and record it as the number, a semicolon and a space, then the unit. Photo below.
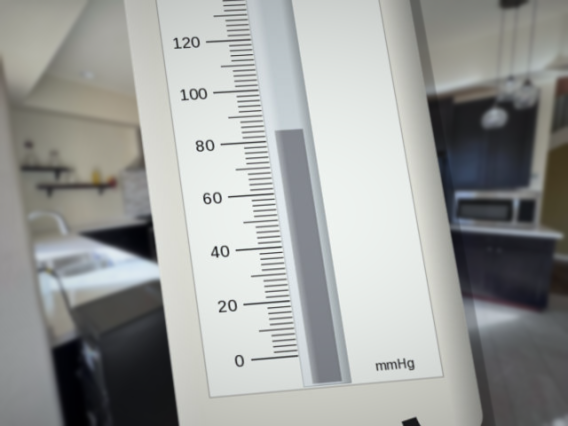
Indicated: 84; mmHg
